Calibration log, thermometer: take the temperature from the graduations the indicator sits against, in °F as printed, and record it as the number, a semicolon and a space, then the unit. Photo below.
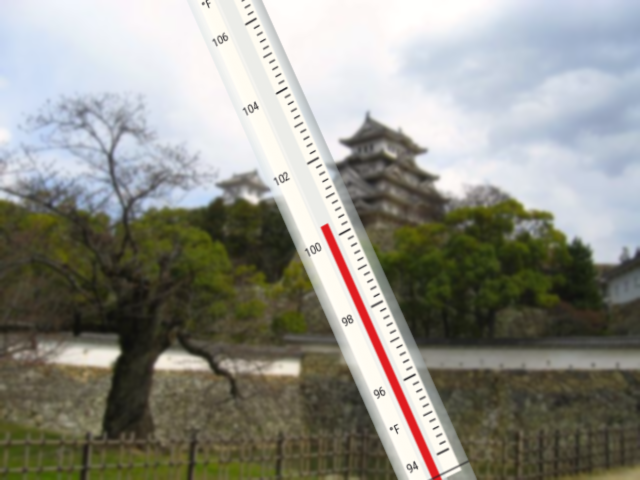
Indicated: 100.4; °F
